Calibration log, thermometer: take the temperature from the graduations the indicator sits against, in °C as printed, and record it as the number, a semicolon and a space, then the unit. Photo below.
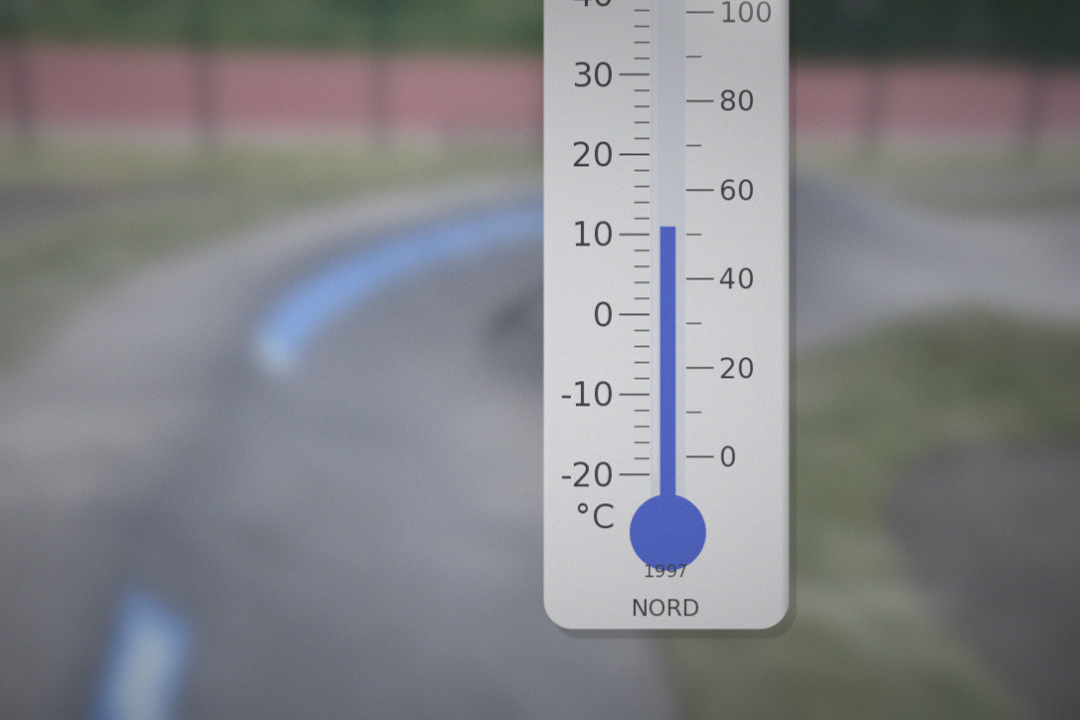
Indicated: 11; °C
